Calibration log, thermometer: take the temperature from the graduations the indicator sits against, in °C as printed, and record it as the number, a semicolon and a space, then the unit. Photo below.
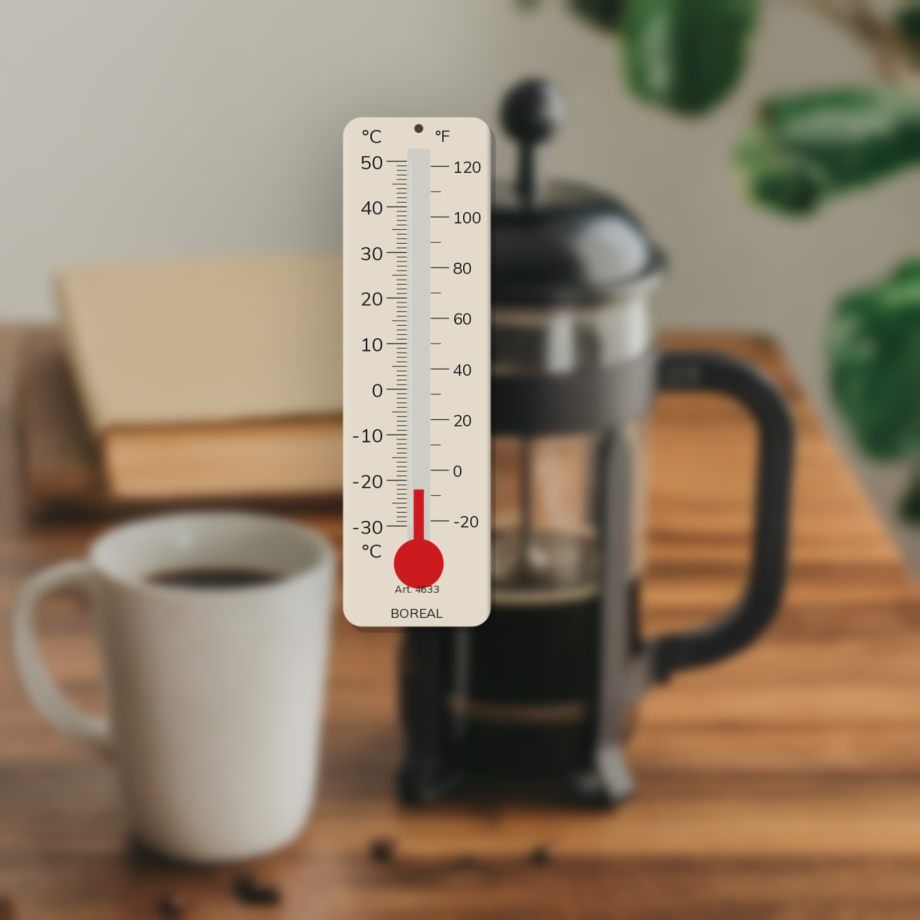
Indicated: -22; °C
